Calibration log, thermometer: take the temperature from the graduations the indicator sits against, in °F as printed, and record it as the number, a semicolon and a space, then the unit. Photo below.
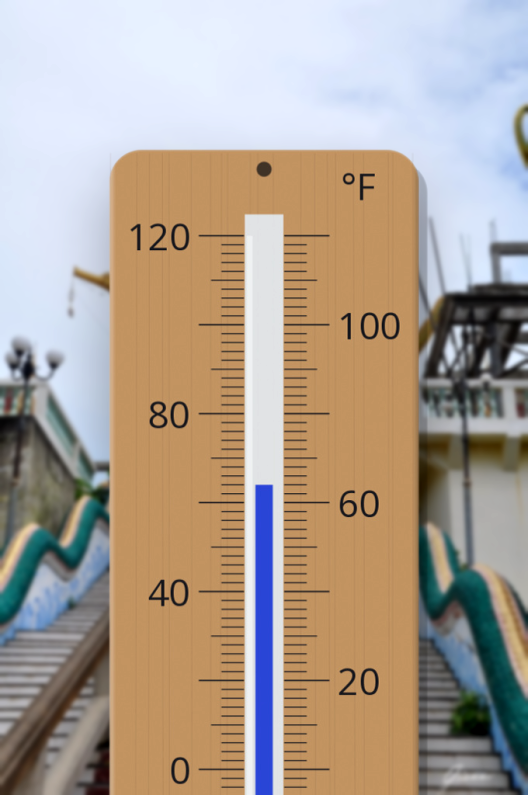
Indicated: 64; °F
